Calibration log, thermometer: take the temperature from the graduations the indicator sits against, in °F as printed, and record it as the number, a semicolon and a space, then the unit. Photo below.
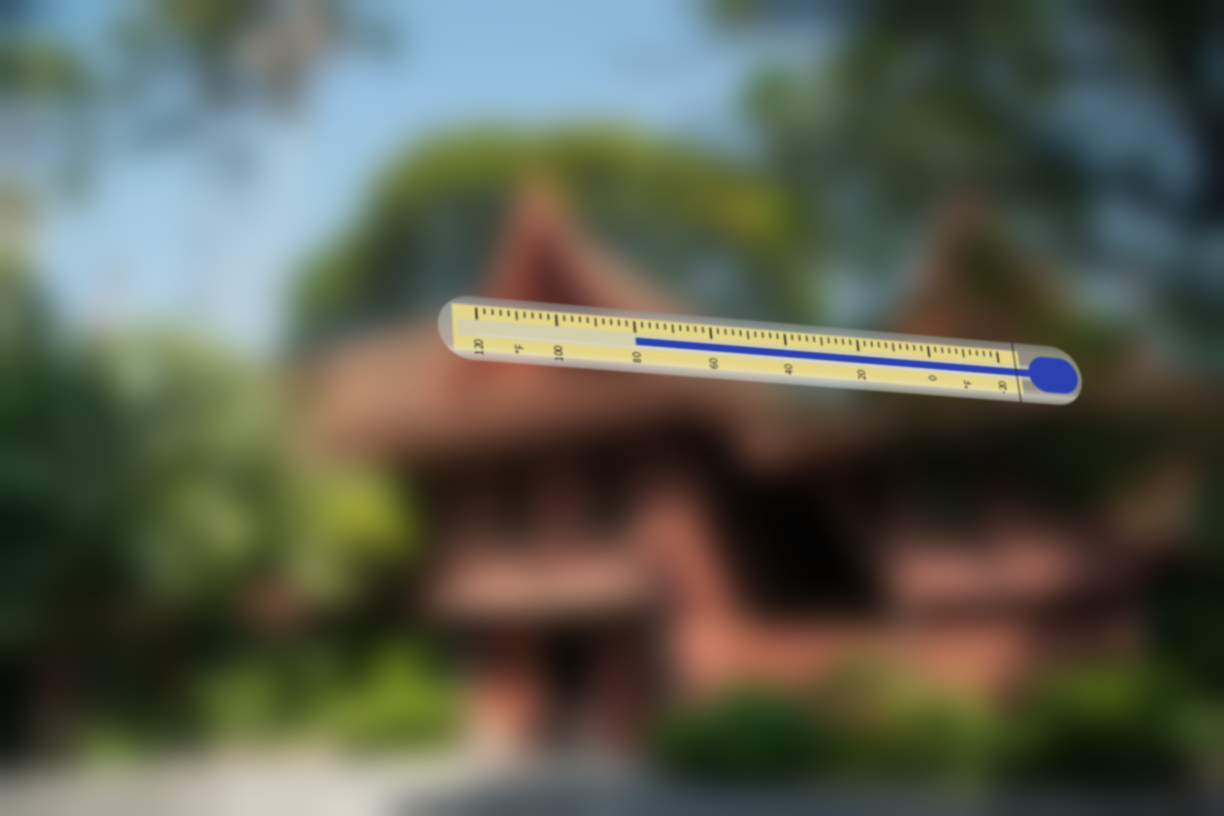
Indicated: 80; °F
